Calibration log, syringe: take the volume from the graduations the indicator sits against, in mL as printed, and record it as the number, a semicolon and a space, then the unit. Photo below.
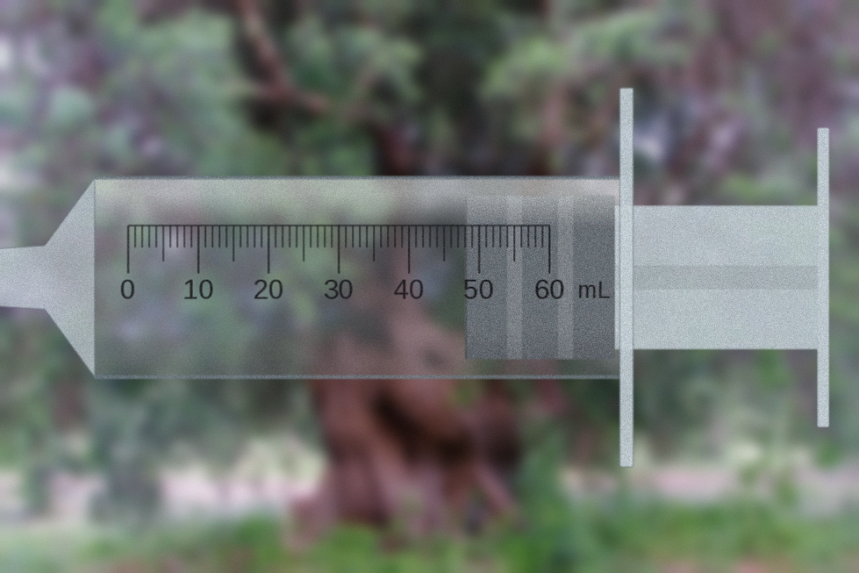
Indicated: 48; mL
